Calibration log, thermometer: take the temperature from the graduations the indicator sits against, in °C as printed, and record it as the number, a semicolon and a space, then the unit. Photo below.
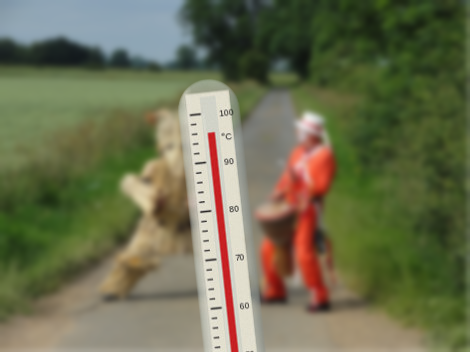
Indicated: 96; °C
